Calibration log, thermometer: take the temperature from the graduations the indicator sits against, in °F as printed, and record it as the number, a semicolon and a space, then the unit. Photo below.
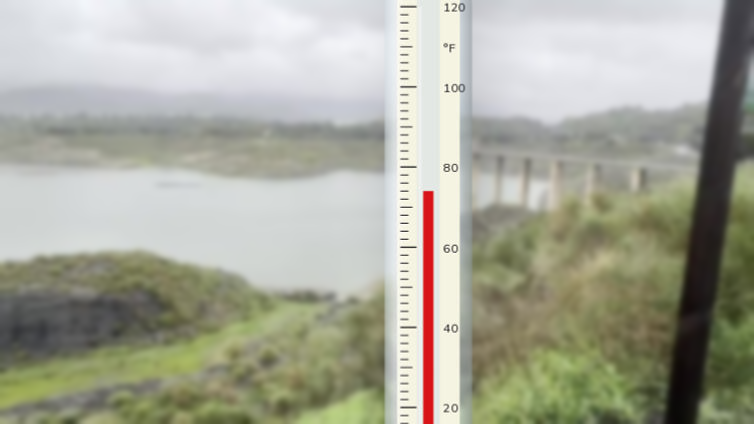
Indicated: 74; °F
